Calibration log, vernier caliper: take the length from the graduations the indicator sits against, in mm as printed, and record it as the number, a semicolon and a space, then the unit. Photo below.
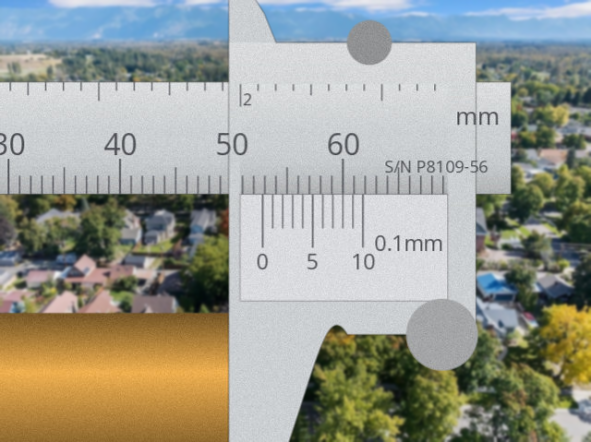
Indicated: 52.8; mm
